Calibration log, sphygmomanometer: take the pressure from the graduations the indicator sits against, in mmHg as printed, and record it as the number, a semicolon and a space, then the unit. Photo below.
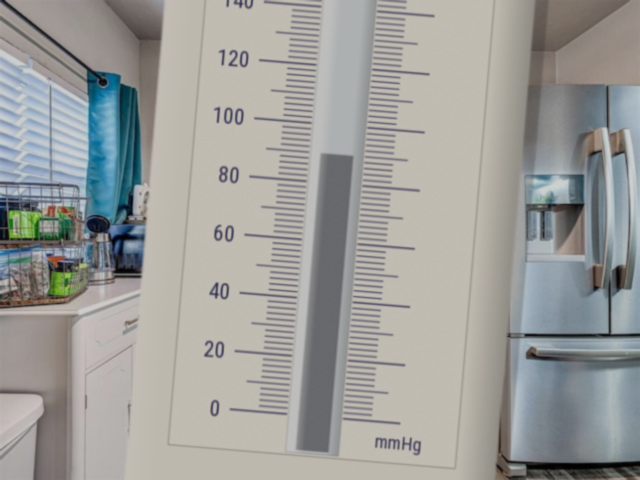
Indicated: 90; mmHg
